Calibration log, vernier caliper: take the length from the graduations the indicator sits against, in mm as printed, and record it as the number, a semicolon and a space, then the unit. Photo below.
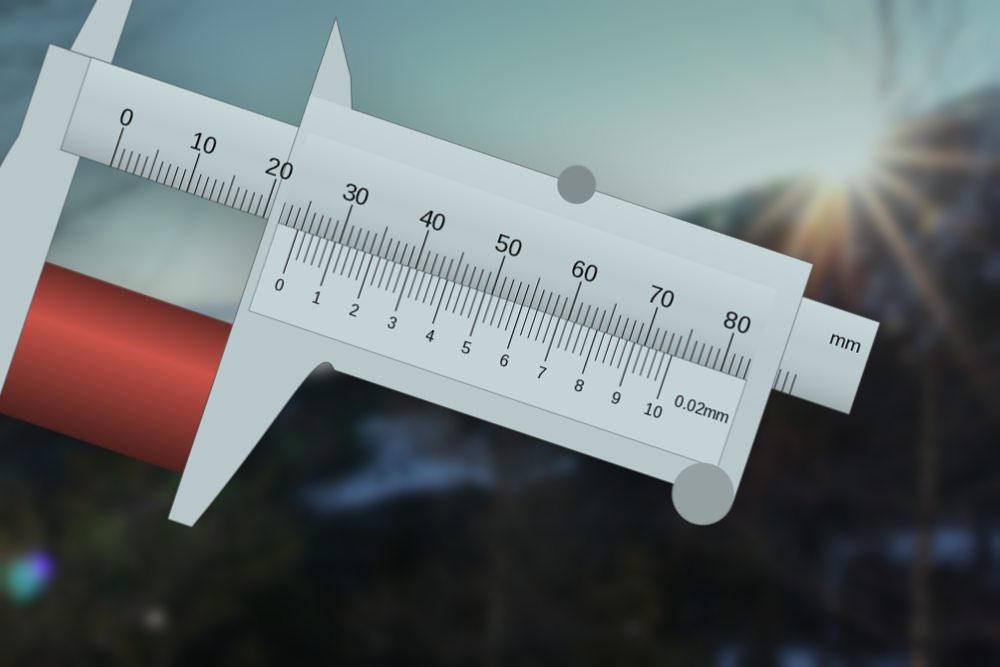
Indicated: 24.6; mm
